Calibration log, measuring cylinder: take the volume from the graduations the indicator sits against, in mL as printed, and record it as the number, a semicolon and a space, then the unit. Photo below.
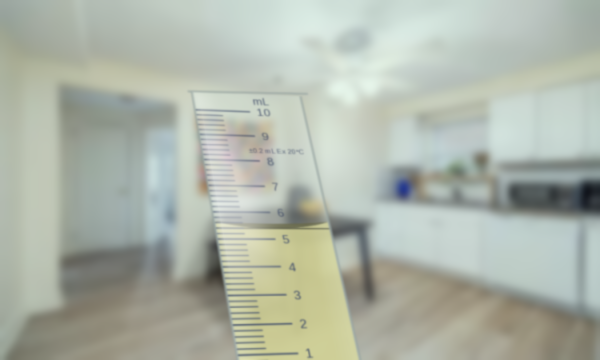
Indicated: 5.4; mL
